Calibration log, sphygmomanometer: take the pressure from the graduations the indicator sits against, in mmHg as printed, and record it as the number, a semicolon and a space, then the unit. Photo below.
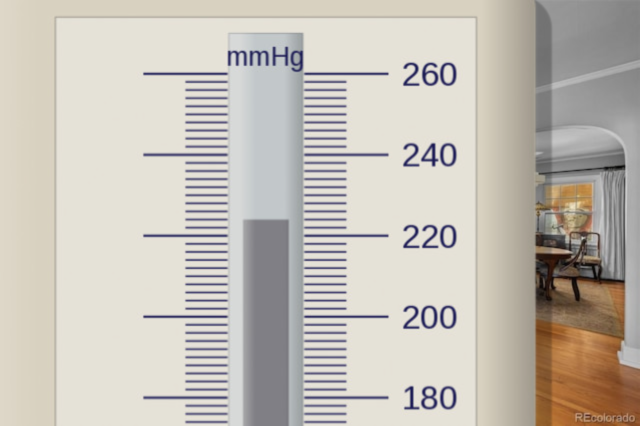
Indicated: 224; mmHg
